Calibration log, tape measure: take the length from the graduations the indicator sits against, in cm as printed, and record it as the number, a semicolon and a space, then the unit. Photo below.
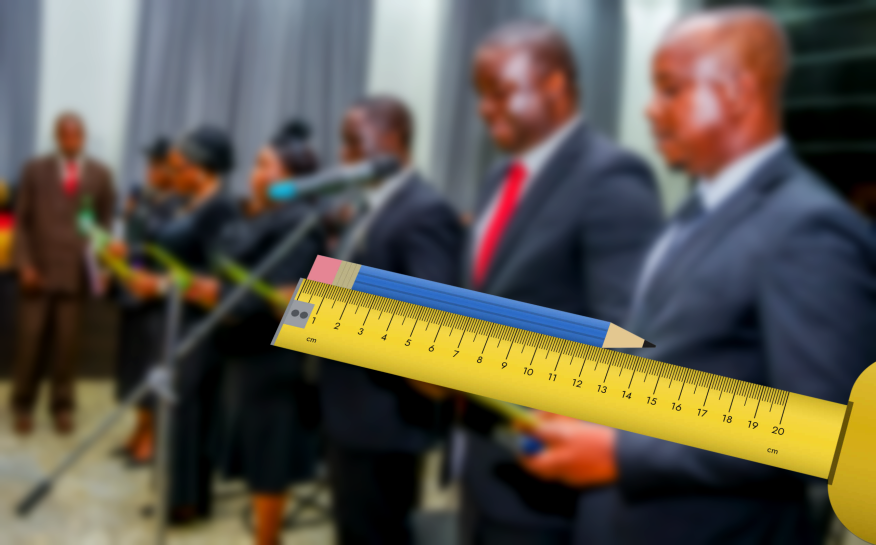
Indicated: 14.5; cm
